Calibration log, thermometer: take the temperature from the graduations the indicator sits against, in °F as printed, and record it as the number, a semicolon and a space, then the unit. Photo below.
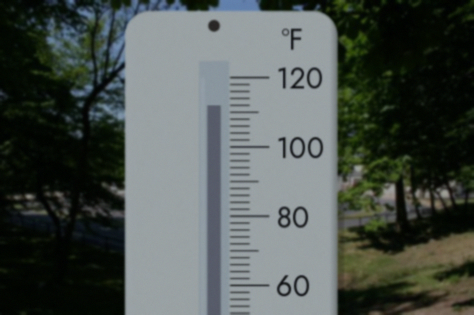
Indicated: 112; °F
